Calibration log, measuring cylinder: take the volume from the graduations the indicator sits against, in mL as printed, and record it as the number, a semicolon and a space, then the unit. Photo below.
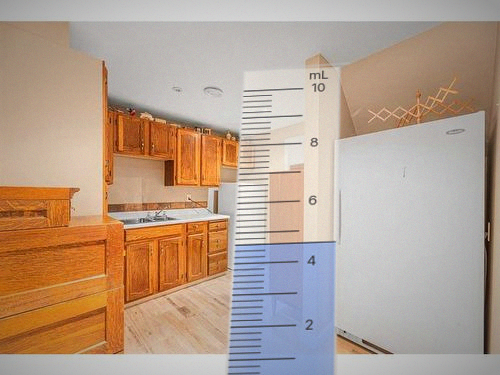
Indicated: 4.6; mL
